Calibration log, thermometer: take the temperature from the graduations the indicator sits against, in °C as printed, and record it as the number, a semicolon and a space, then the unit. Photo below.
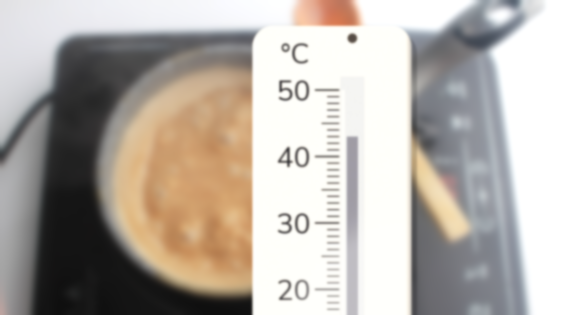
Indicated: 43; °C
